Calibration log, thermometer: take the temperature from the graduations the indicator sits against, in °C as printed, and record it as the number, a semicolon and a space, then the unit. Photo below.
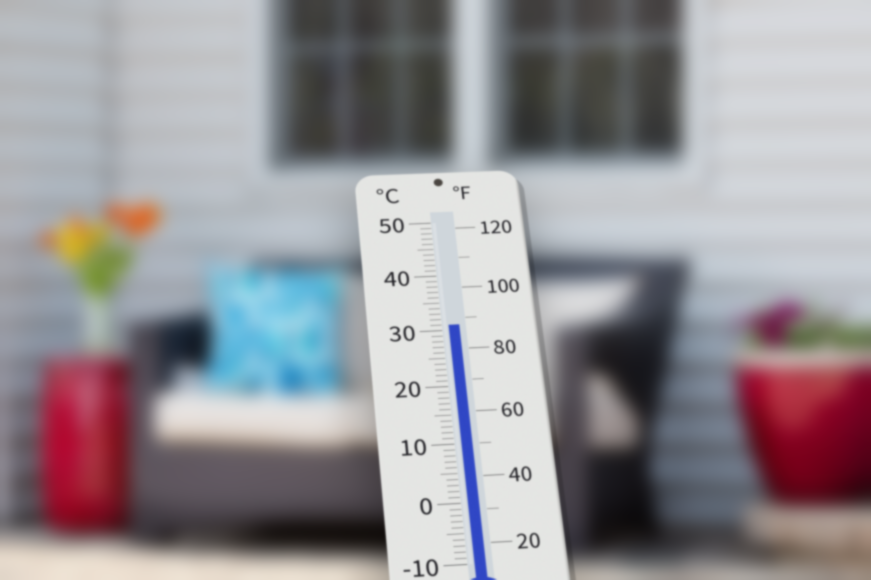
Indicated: 31; °C
